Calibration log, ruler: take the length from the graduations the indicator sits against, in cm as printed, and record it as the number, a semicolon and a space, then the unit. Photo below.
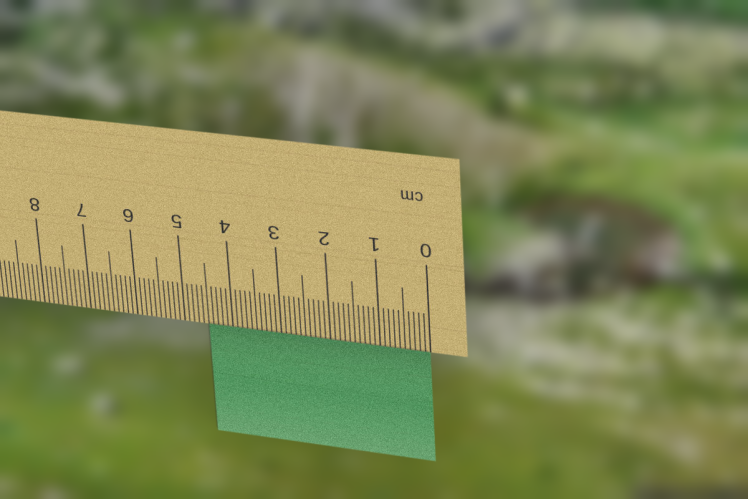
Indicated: 4.5; cm
